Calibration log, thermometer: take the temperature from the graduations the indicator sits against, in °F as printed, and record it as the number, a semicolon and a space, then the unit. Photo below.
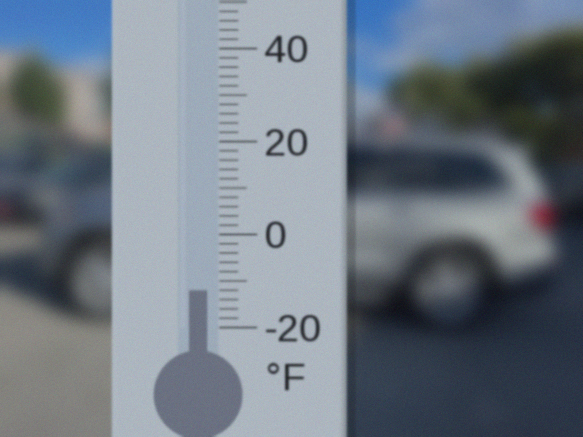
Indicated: -12; °F
